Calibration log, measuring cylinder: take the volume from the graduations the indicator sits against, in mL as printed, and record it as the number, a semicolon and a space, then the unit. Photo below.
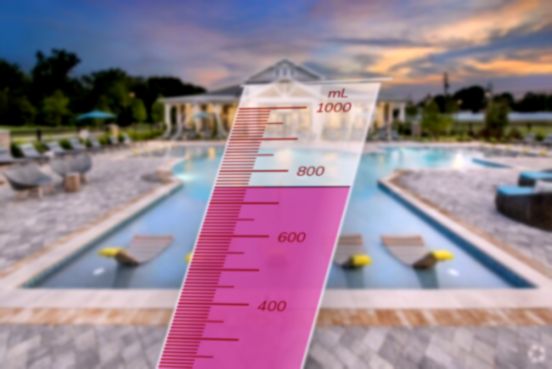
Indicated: 750; mL
